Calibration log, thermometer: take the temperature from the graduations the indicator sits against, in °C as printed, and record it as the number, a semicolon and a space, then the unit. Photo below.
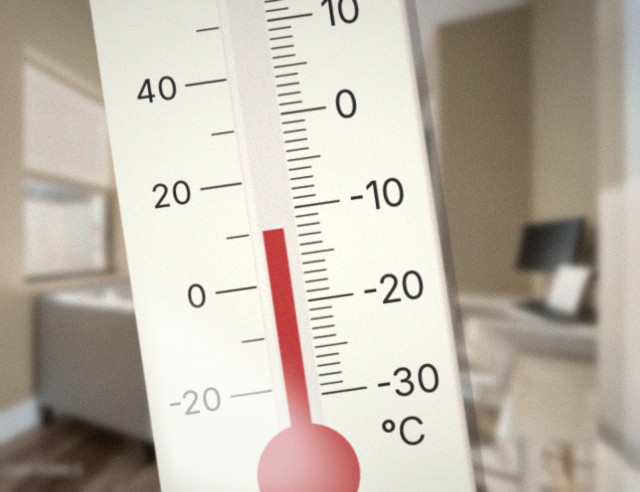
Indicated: -12; °C
